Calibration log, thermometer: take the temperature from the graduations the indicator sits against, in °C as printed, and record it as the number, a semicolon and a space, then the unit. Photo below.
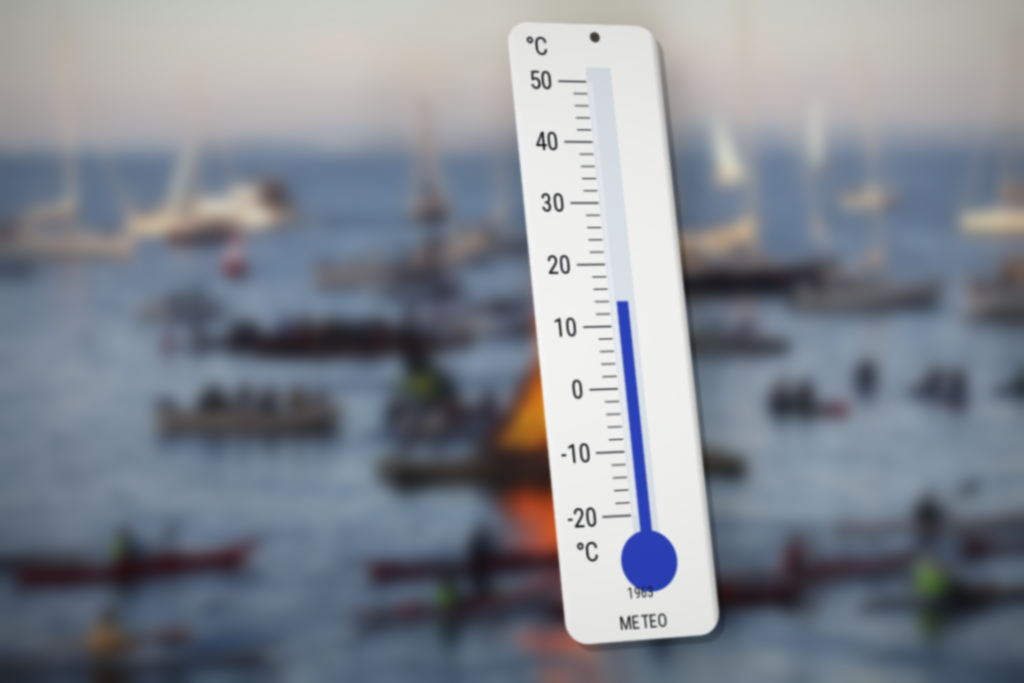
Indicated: 14; °C
